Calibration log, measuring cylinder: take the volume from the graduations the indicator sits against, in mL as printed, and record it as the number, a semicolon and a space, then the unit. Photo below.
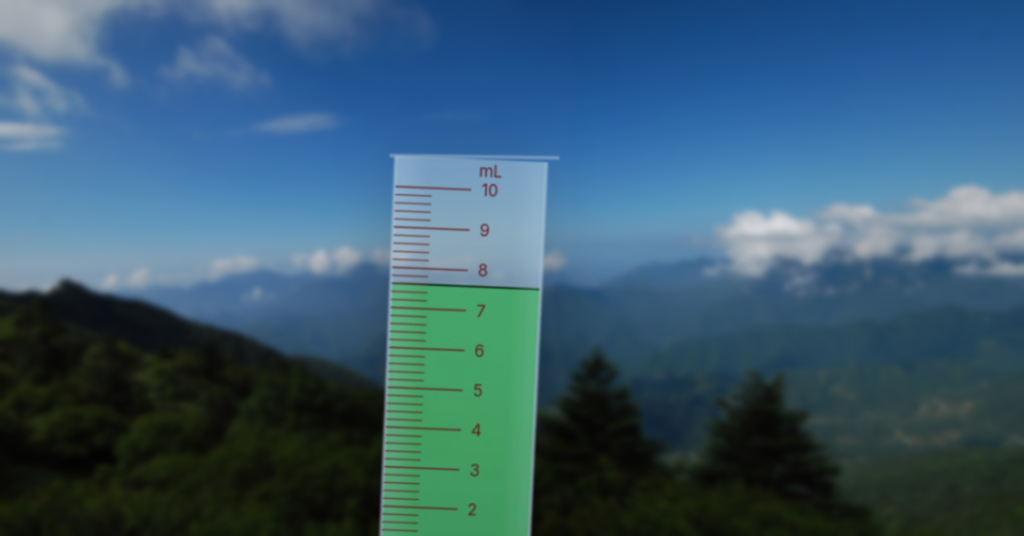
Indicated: 7.6; mL
